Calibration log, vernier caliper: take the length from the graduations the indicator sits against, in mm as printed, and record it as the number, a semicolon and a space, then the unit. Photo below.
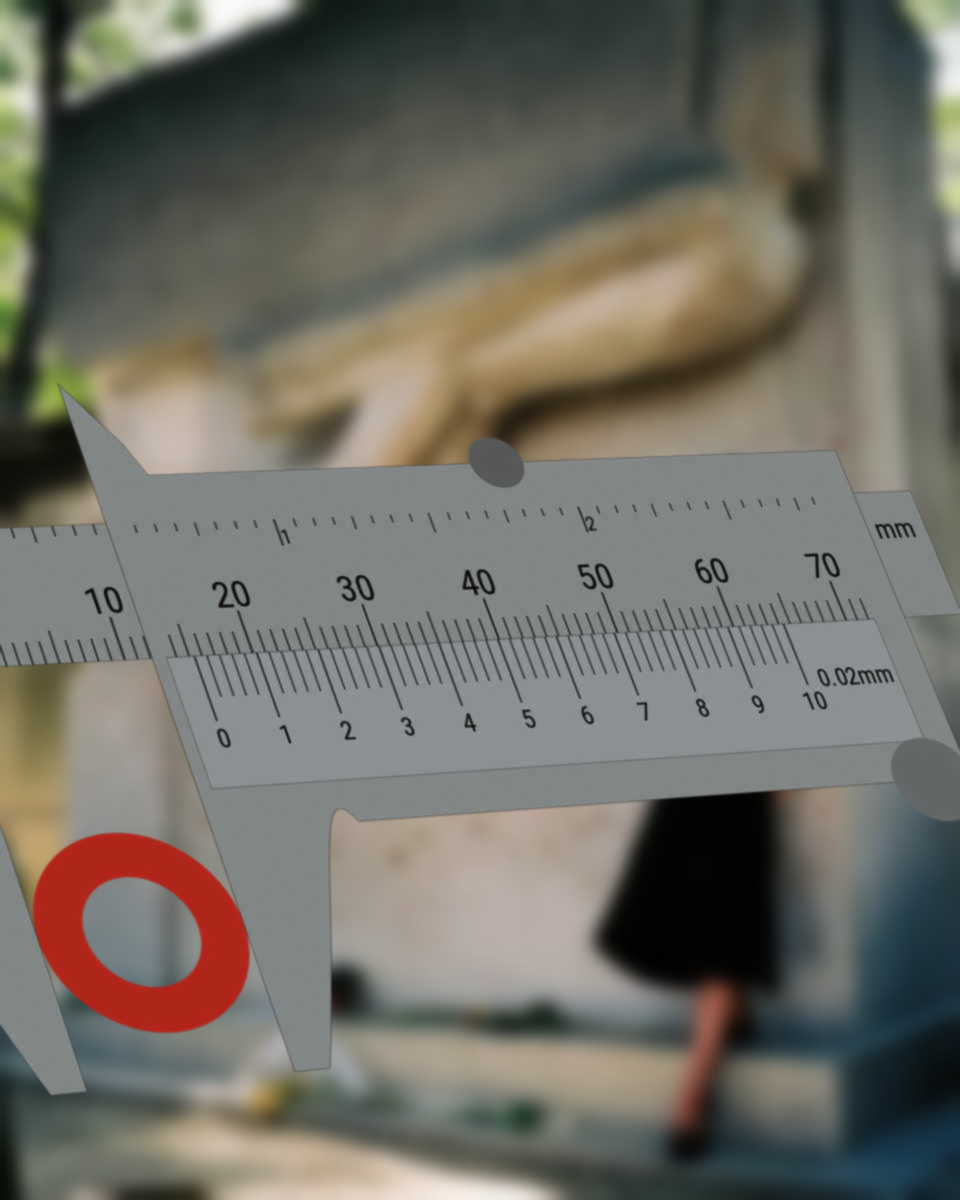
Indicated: 15.4; mm
